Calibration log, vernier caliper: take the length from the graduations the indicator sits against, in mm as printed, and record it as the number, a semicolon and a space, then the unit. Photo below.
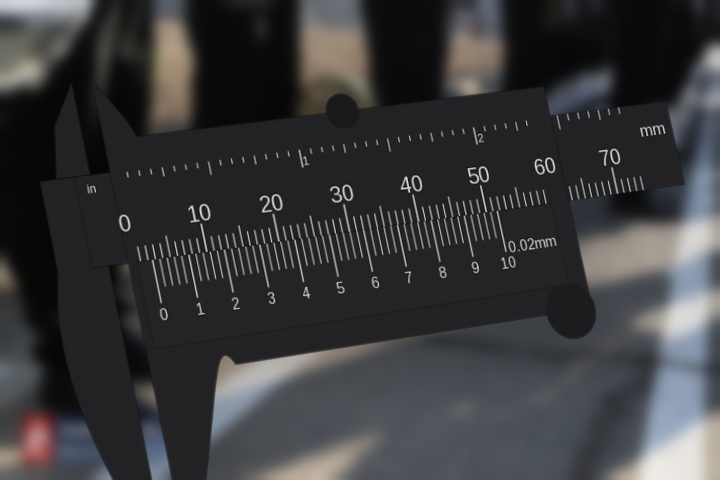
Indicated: 2.6; mm
